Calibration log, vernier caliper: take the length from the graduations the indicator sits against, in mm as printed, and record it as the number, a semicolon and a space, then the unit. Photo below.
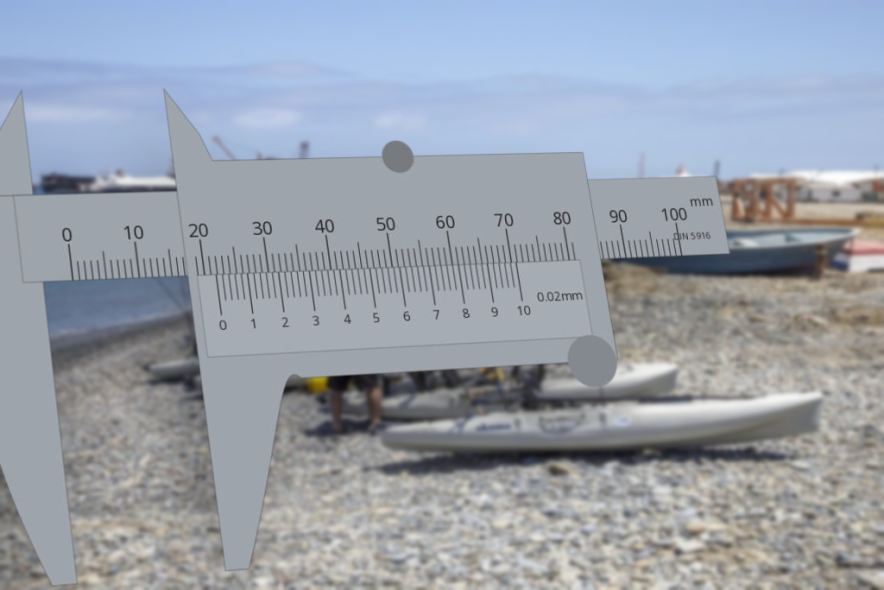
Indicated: 21.8; mm
